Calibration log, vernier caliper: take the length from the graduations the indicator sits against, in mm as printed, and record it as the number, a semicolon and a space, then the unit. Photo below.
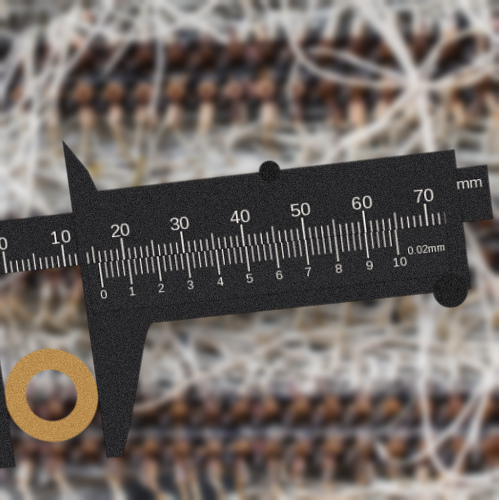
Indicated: 15.8; mm
